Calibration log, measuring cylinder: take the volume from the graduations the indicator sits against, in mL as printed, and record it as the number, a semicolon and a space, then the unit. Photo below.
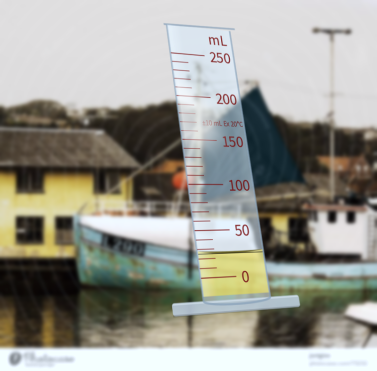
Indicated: 25; mL
